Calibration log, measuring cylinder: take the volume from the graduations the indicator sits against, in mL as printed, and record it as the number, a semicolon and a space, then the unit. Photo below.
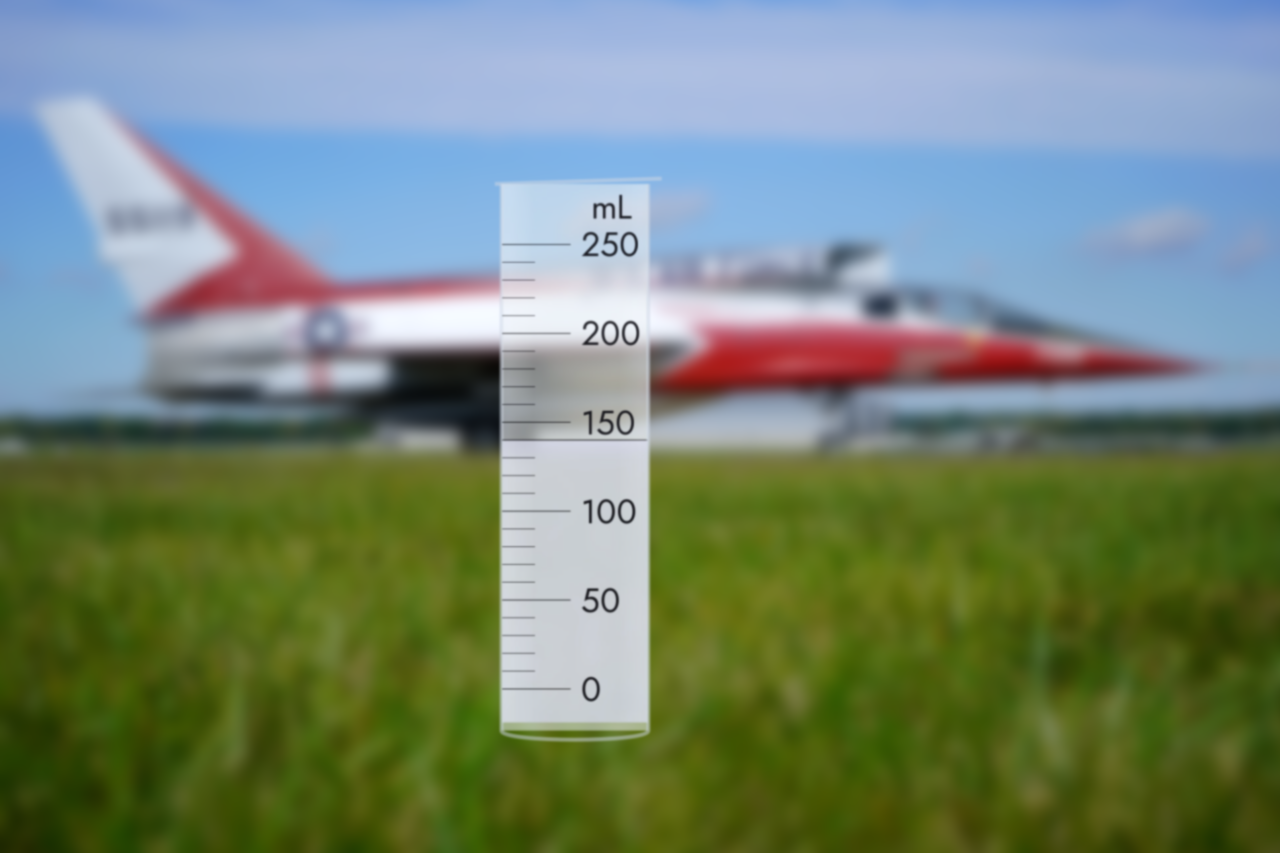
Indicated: 140; mL
